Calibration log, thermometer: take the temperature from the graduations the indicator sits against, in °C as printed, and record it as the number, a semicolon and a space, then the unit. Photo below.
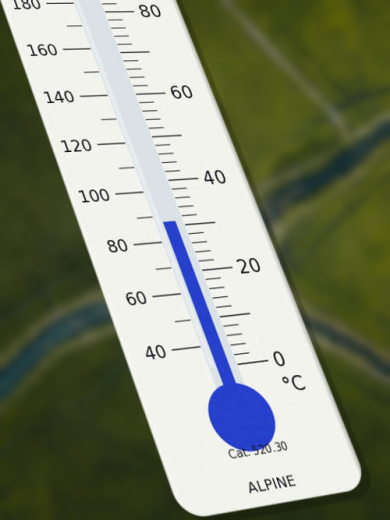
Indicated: 31; °C
